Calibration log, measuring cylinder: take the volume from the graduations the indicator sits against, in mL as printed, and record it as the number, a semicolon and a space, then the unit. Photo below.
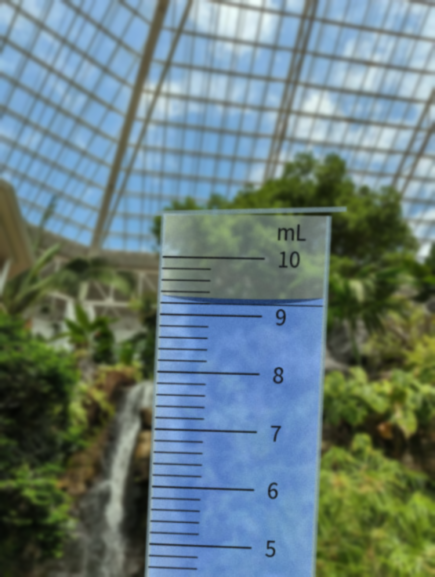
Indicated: 9.2; mL
